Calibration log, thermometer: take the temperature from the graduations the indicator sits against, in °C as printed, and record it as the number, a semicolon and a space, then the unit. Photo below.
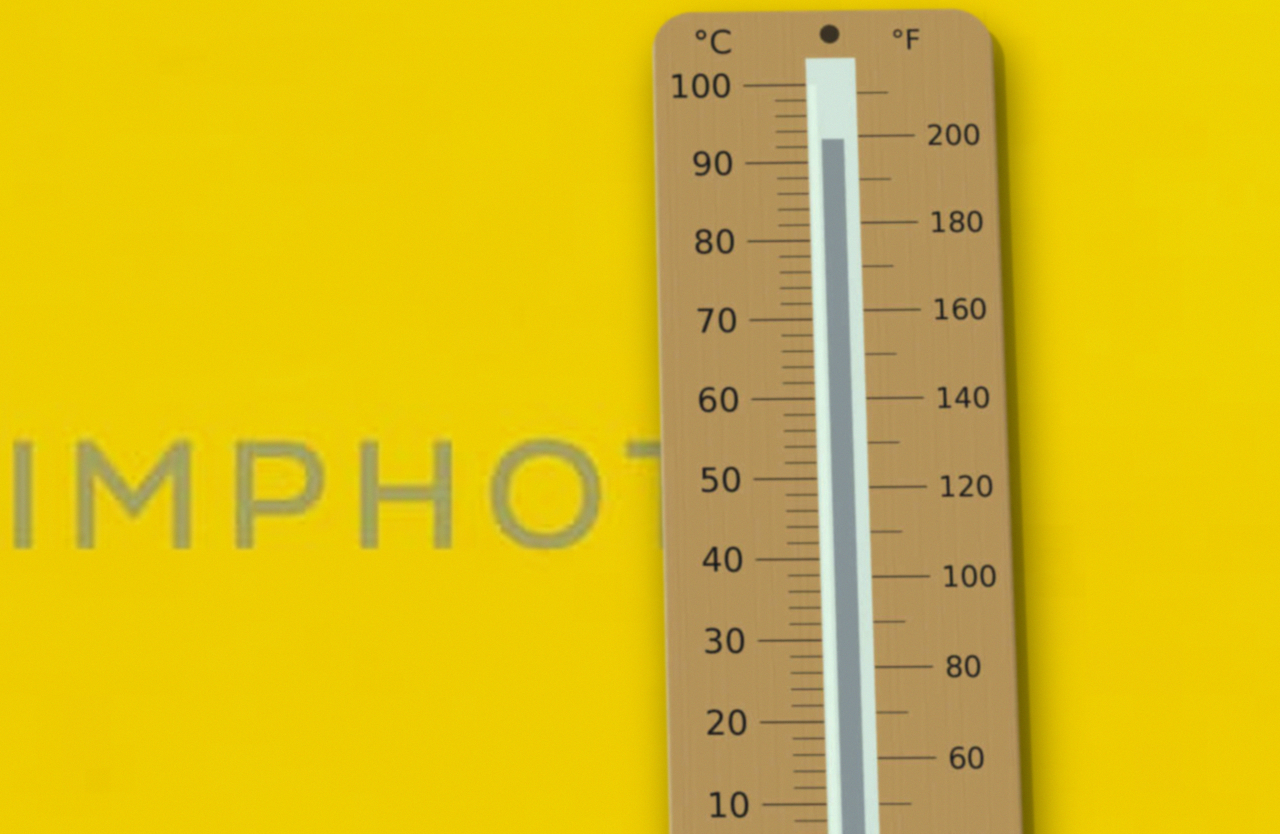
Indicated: 93; °C
